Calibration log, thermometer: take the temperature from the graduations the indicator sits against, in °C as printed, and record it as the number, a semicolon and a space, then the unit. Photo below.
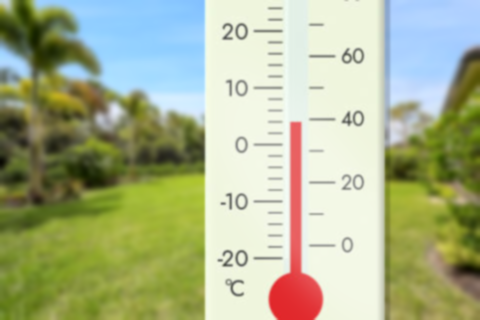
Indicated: 4; °C
